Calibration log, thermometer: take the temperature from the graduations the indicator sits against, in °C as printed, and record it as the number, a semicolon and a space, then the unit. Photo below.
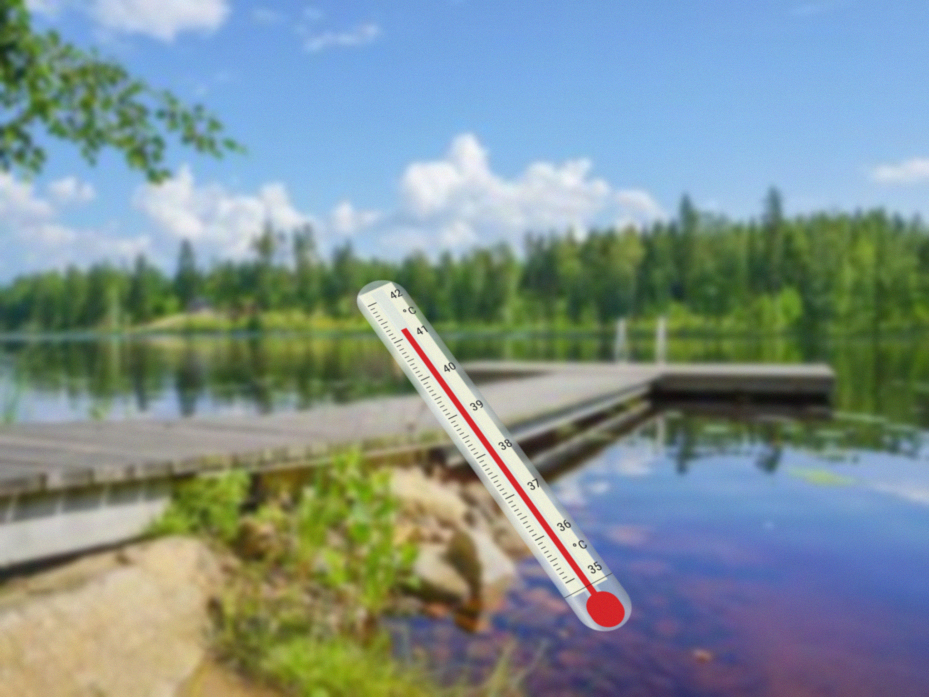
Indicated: 41.2; °C
